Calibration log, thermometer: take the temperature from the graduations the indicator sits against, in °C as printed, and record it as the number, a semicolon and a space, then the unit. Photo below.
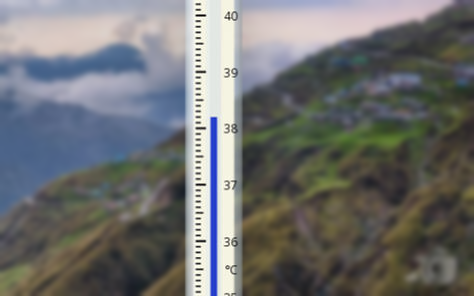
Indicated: 38.2; °C
